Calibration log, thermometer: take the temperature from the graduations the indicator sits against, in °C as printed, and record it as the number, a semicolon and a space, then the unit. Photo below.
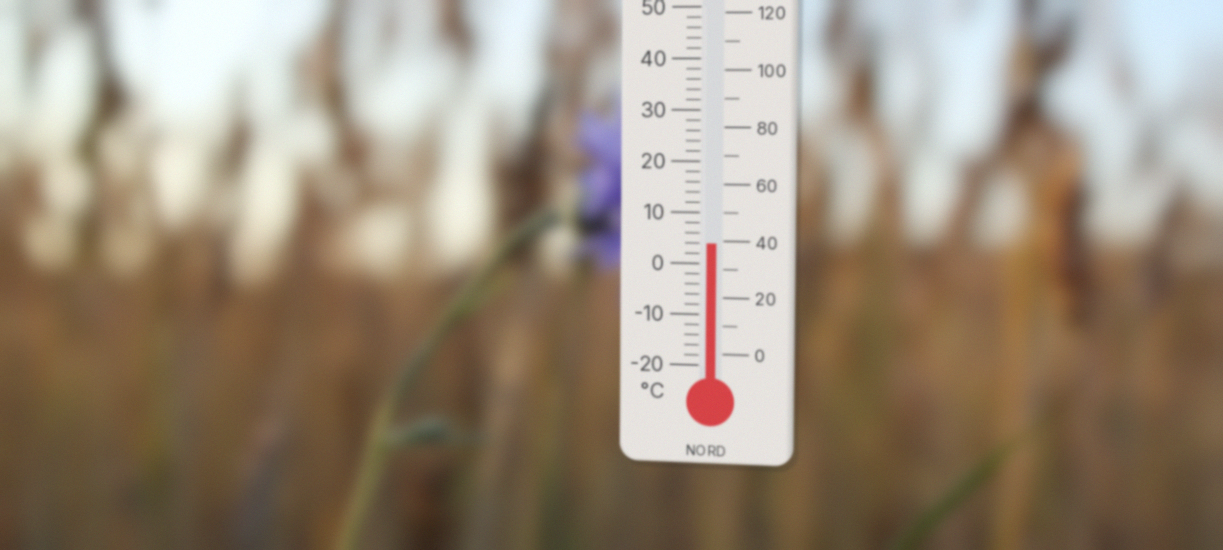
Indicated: 4; °C
